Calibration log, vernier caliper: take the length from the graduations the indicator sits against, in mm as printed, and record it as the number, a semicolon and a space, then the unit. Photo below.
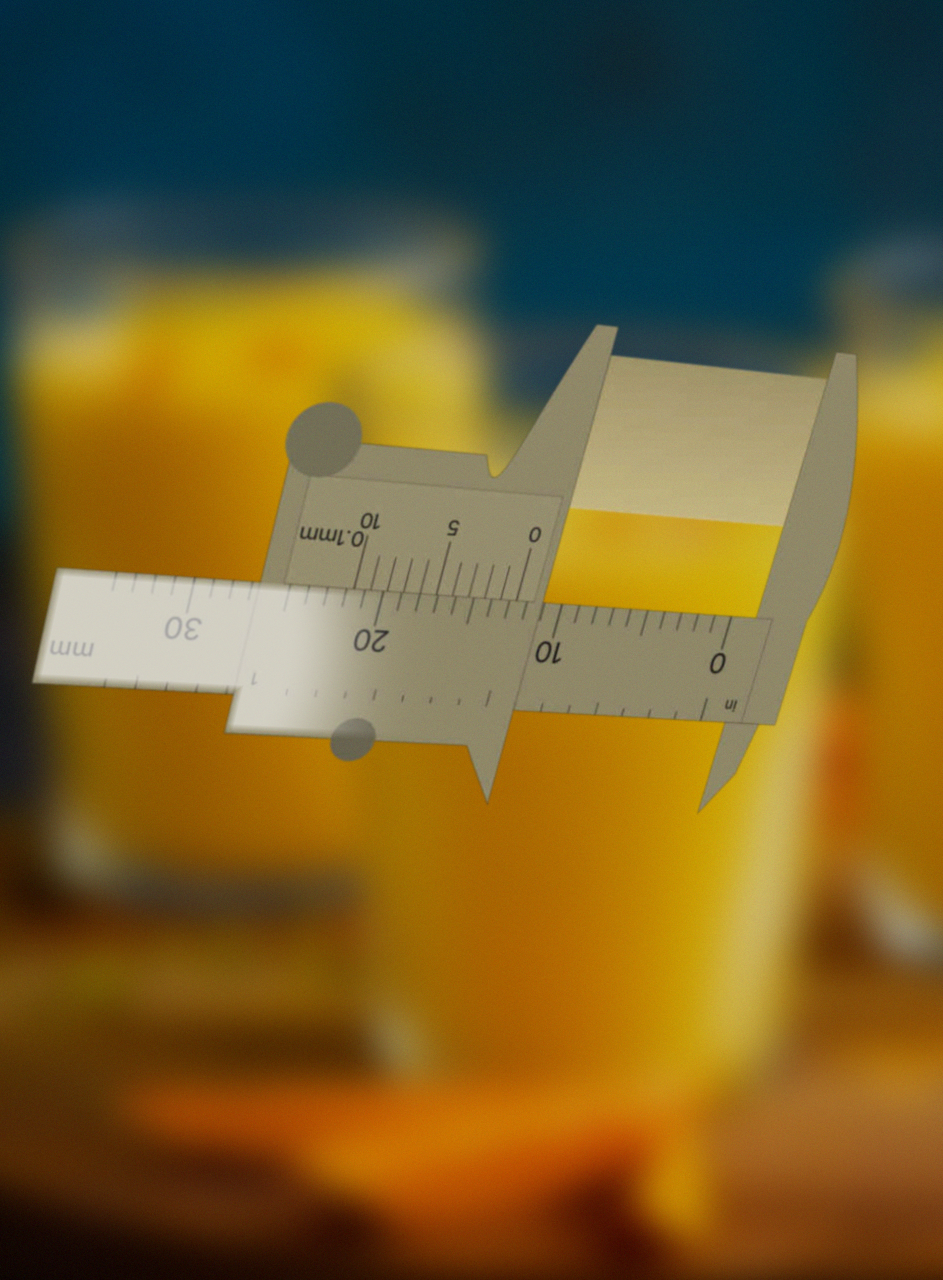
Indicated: 12.6; mm
